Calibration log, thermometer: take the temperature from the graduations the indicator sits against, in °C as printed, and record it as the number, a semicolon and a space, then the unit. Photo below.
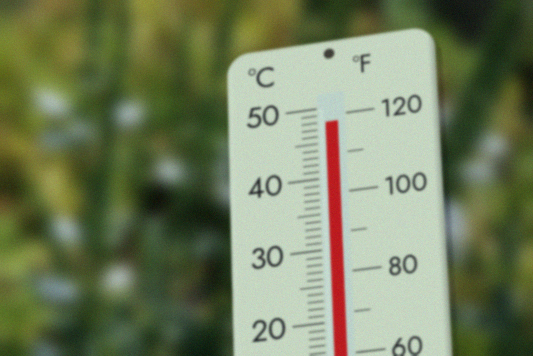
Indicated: 48; °C
